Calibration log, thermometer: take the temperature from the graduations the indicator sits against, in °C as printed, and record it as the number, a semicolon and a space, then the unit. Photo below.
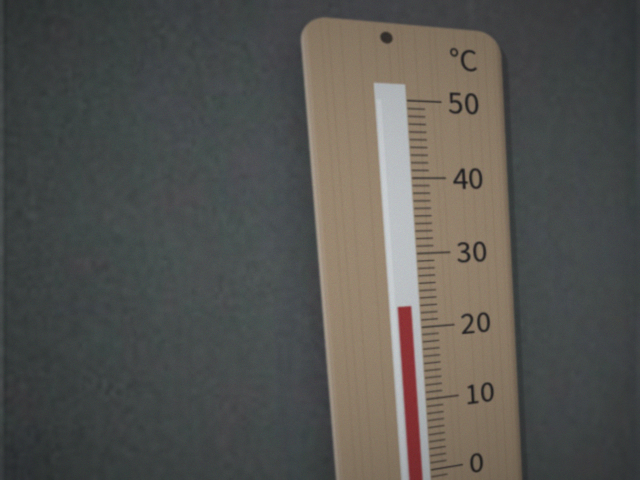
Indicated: 23; °C
